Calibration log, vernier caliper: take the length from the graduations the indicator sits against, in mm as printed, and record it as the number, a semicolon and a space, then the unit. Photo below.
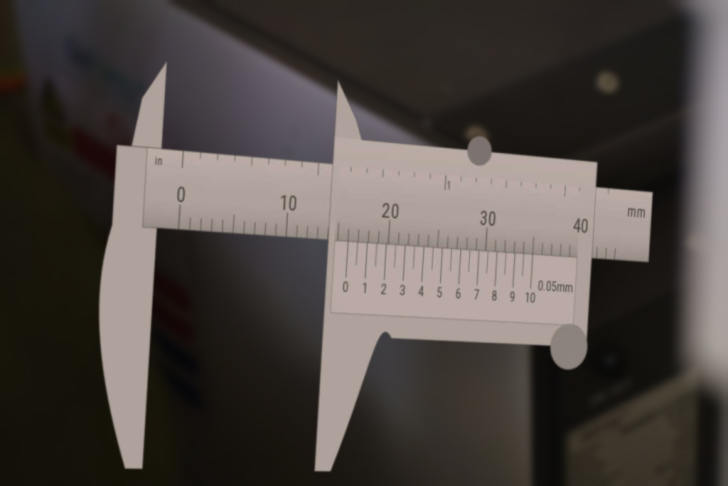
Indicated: 16.0; mm
